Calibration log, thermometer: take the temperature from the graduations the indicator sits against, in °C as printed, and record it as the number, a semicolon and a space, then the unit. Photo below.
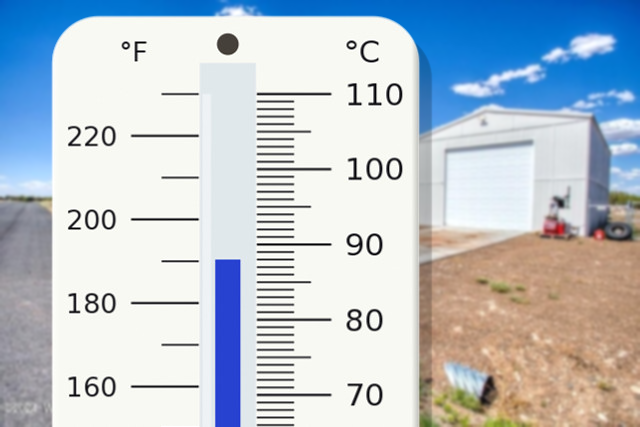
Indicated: 88; °C
